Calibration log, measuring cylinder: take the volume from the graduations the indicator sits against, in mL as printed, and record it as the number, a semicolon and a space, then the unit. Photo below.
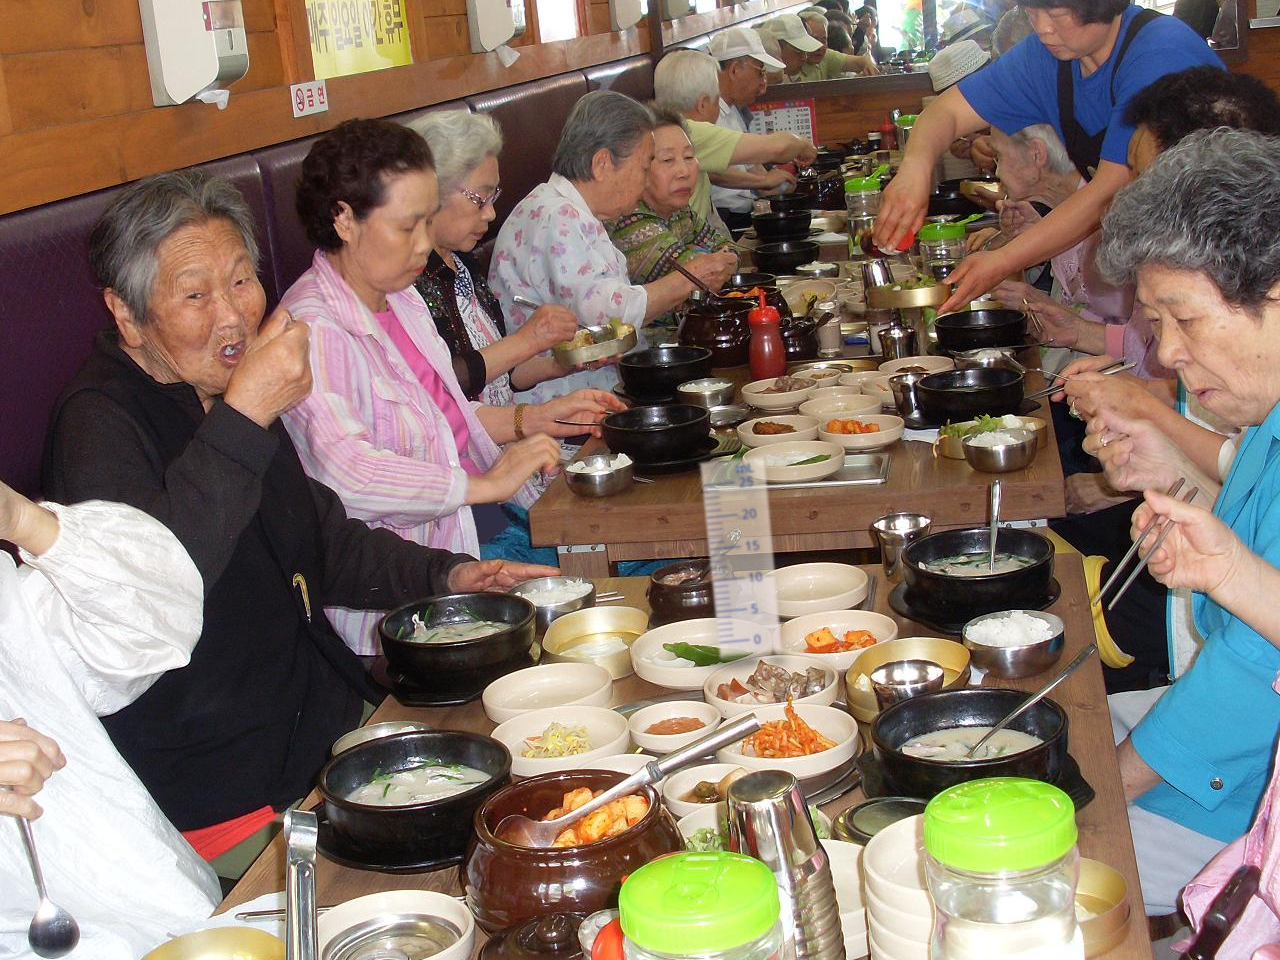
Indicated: 10; mL
